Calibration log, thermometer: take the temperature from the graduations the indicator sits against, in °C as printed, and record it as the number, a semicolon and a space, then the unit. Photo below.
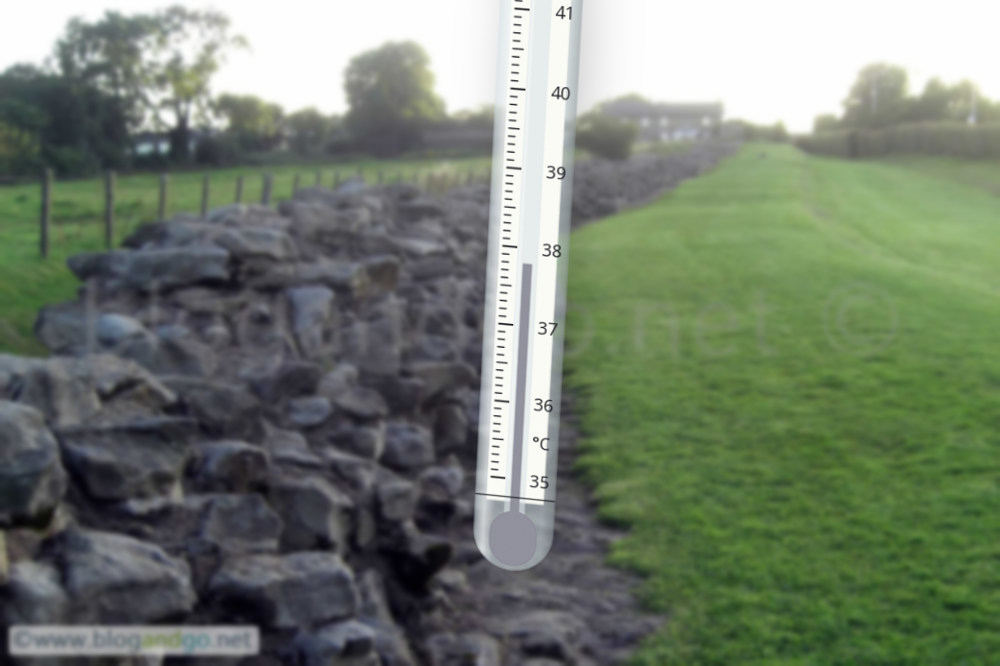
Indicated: 37.8; °C
